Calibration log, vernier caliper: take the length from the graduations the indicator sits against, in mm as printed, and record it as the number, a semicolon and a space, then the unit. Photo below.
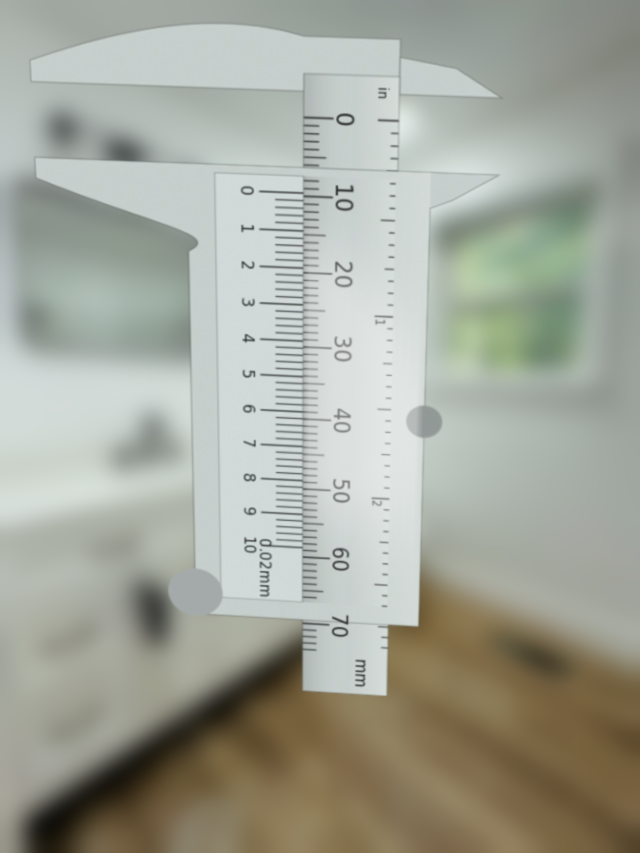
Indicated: 9.6; mm
